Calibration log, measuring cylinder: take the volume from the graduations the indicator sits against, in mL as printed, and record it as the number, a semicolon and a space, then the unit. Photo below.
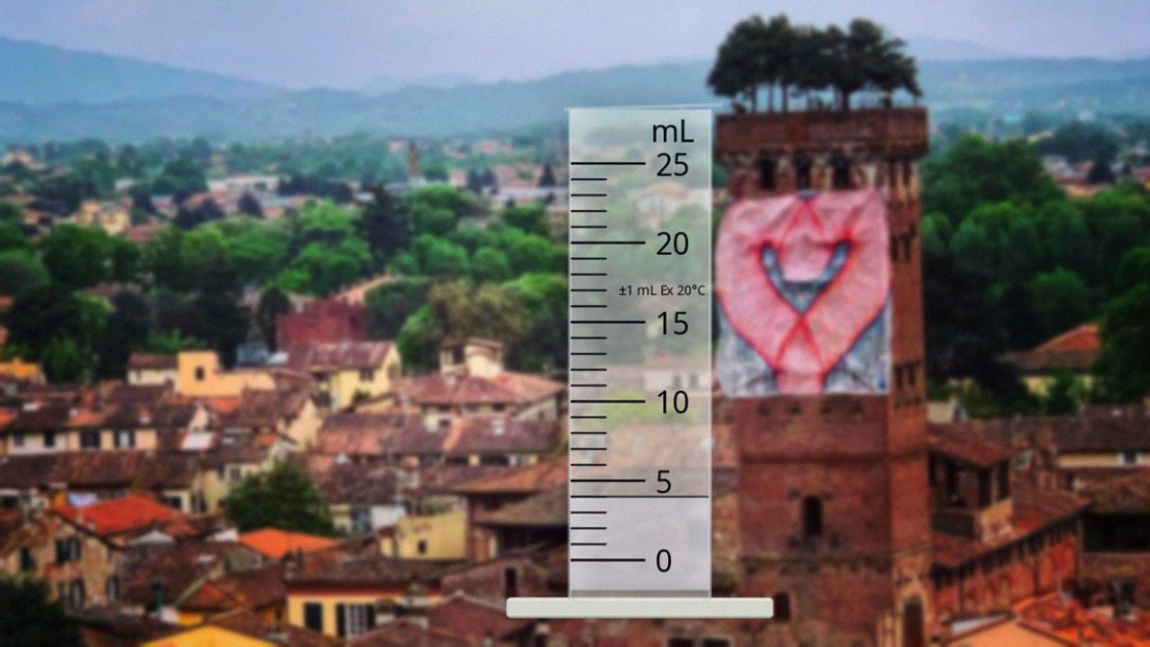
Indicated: 4; mL
